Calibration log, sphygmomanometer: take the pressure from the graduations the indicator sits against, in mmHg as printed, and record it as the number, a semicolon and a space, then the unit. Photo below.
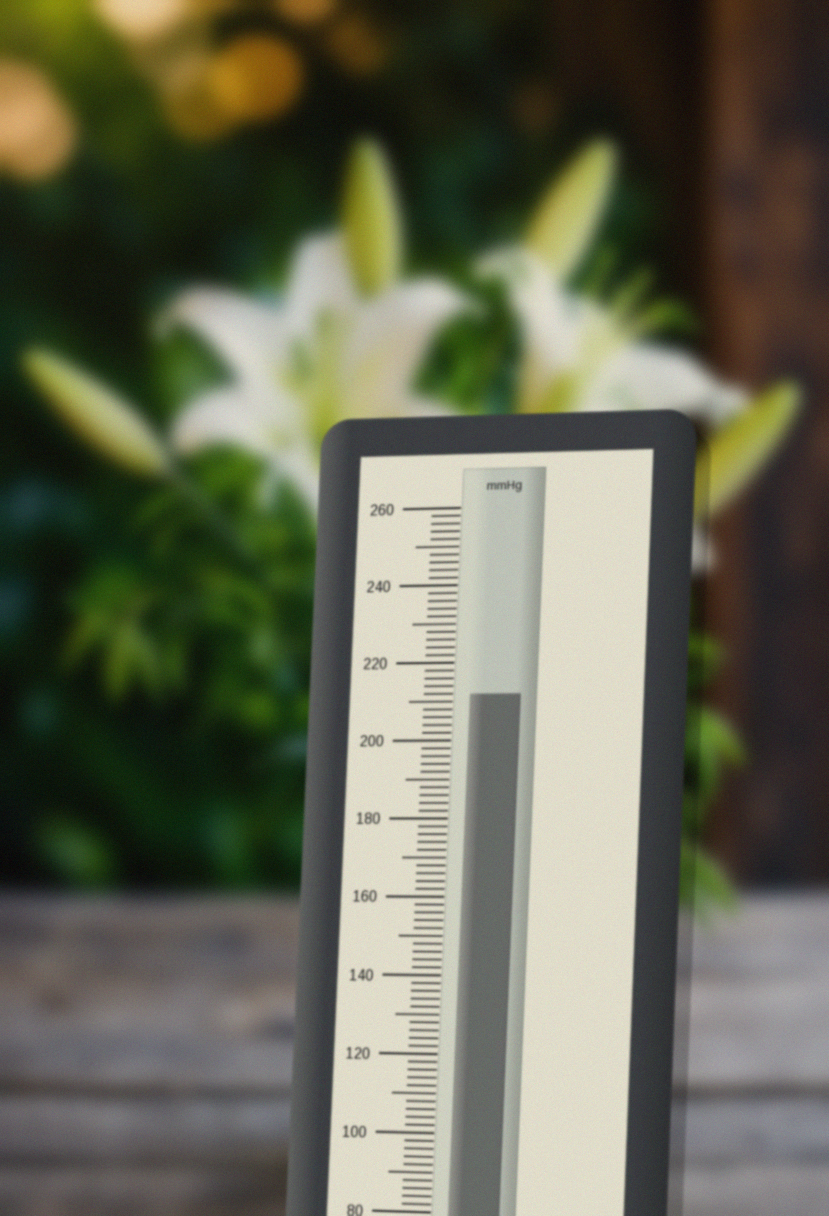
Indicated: 212; mmHg
